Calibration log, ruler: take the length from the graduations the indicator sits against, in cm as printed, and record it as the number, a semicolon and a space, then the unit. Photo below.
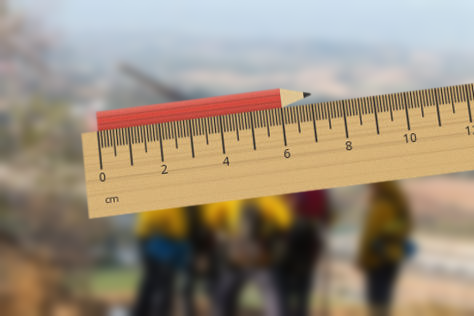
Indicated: 7; cm
